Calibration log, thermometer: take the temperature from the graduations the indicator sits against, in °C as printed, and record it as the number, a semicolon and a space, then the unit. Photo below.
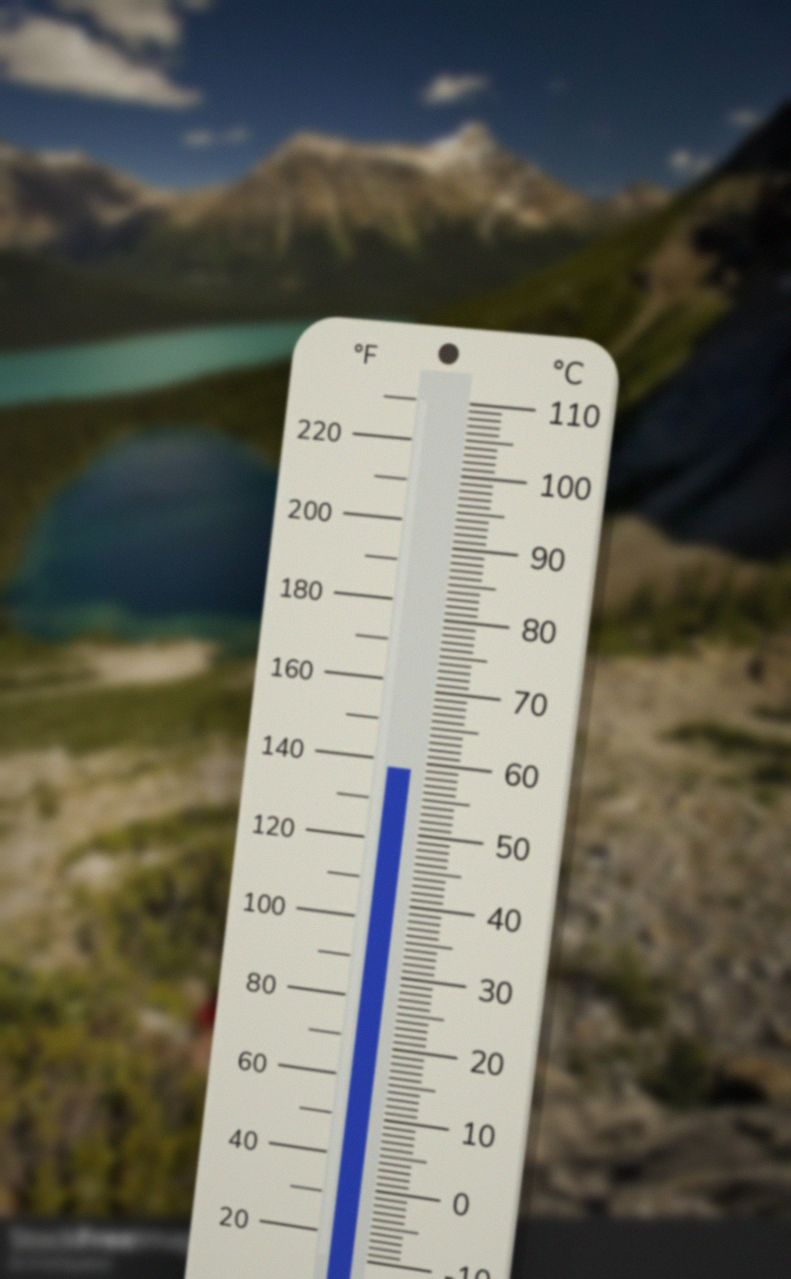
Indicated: 59; °C
